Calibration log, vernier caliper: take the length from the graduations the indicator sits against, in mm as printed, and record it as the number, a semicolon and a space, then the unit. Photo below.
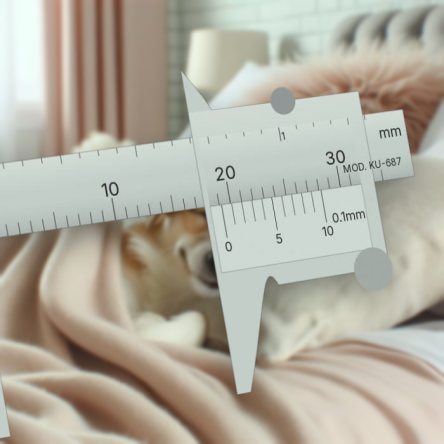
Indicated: 19.2; mm
